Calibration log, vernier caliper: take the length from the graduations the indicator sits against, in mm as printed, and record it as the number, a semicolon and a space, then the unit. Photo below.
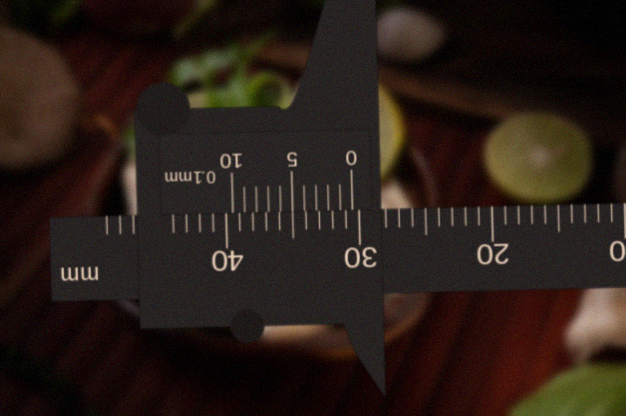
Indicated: 30.5; mm
